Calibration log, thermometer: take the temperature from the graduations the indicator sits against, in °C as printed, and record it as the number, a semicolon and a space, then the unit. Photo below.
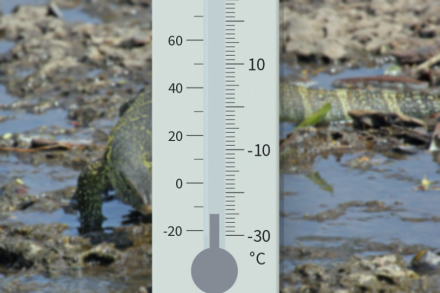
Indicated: -25; °C
